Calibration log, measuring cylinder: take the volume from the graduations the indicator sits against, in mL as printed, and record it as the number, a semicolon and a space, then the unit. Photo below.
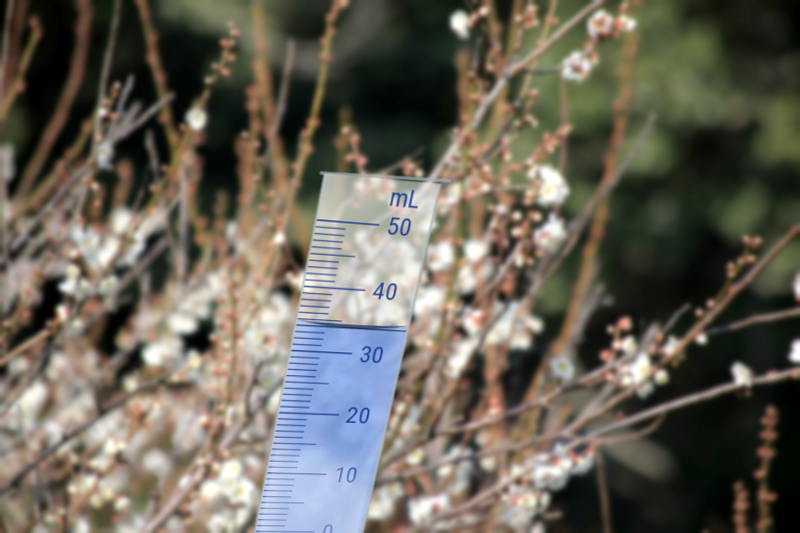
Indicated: 34; mL
